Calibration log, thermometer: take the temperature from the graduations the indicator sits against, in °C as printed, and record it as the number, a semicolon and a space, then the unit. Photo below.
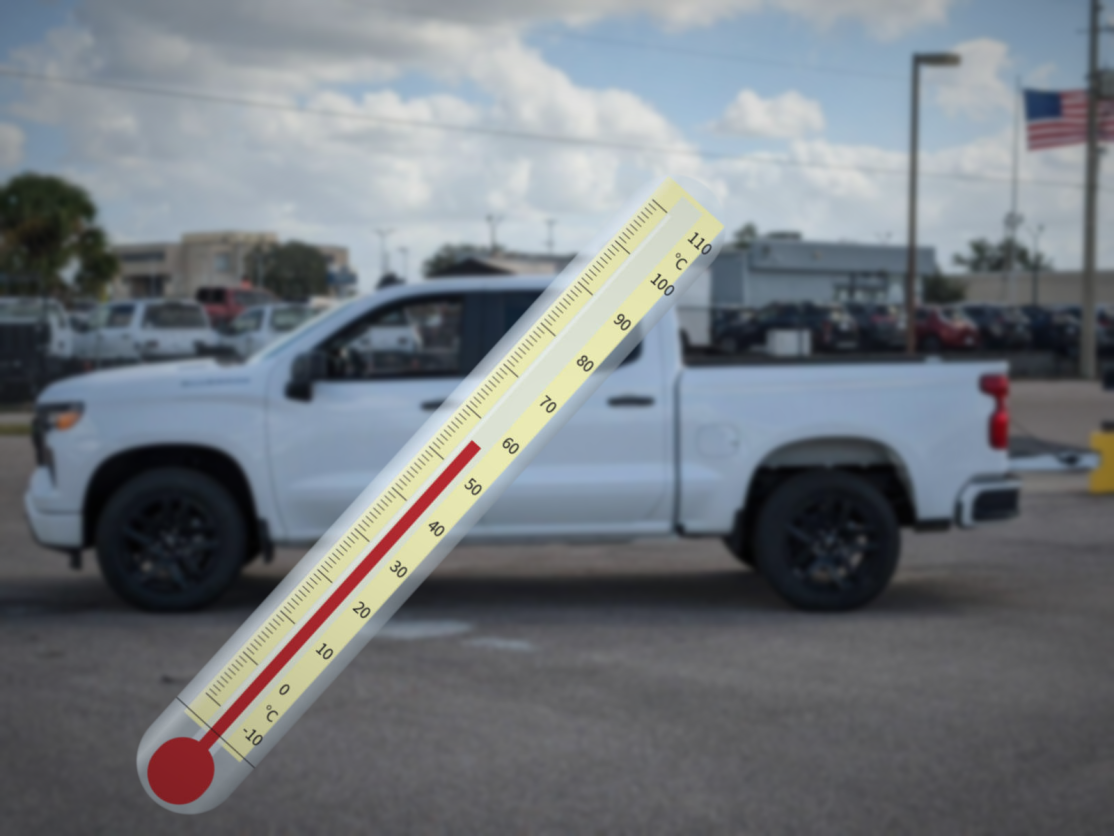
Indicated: 56; °C
